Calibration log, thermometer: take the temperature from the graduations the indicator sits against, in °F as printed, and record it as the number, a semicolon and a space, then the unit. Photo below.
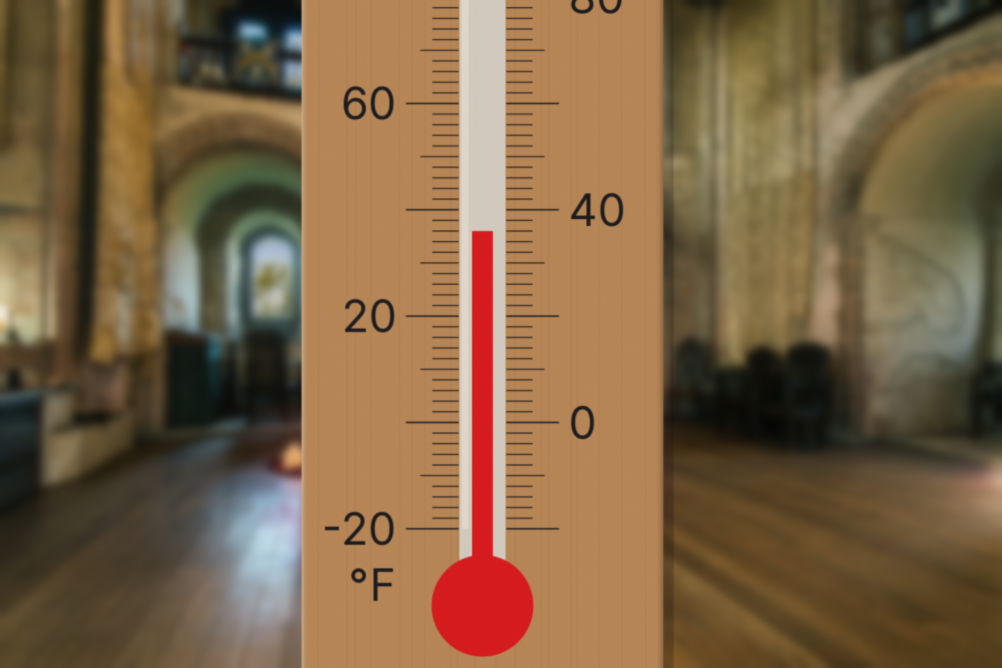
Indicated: 36; °F
